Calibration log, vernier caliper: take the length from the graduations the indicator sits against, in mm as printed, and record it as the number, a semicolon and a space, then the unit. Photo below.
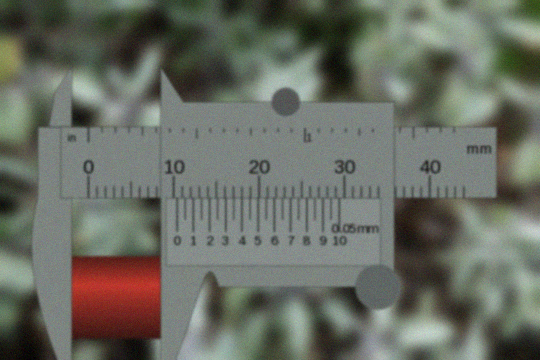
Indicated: 10.4; mm
